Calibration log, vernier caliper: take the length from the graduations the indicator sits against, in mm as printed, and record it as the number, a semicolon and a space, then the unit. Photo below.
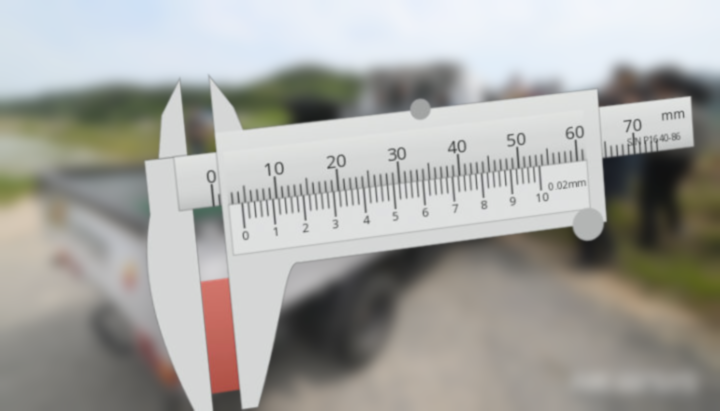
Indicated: 4.5; mm
